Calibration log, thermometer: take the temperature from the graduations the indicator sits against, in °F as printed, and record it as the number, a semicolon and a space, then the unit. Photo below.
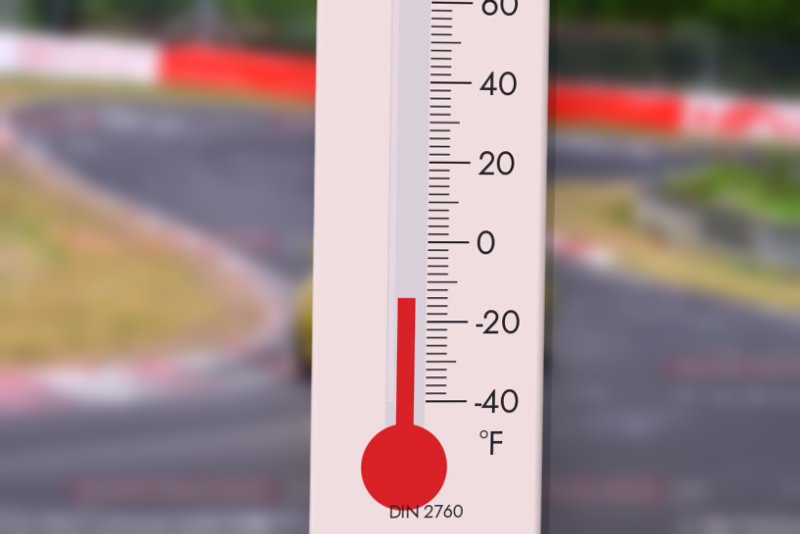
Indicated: -14; °F
